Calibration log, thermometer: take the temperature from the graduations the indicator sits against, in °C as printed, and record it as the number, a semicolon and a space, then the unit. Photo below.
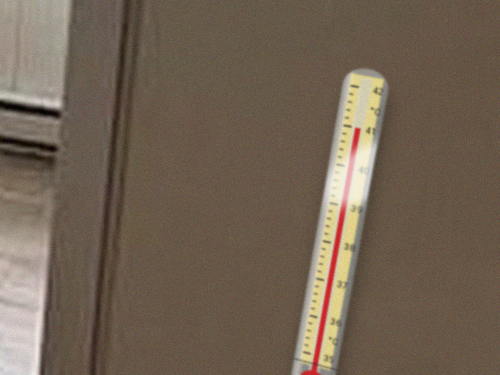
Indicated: 41; °C
